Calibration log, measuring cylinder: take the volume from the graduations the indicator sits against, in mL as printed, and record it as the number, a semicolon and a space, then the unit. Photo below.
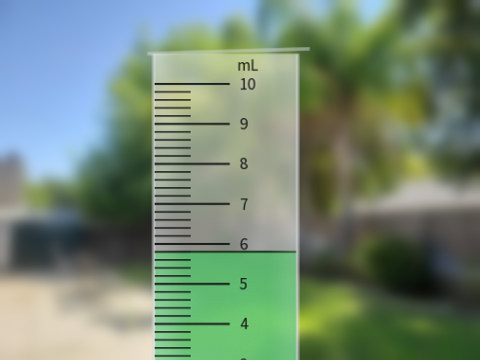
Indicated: 5.8; mL
